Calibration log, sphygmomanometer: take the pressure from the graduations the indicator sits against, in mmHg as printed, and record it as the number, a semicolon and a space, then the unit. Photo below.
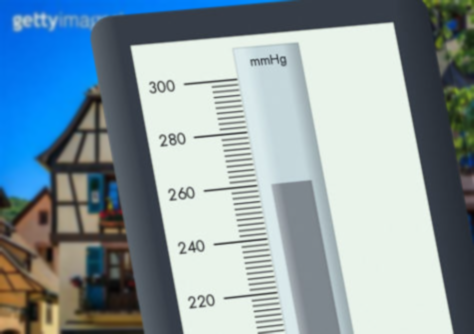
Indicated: 260; mmHg
